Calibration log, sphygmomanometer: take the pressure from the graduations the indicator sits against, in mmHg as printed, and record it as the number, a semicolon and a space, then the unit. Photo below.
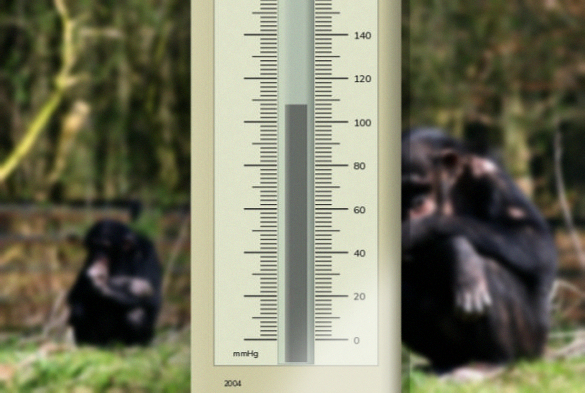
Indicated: 108; mmHg
